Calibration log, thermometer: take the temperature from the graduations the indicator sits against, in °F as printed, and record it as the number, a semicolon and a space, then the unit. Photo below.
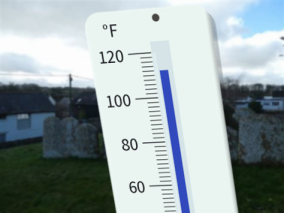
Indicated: 112; °F
